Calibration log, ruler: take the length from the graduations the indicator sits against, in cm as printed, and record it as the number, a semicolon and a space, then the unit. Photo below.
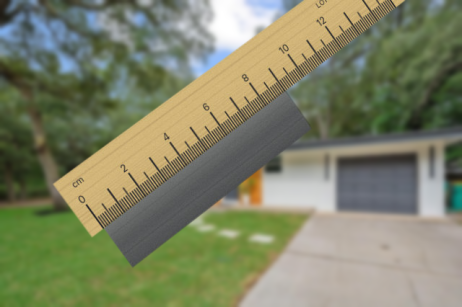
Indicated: 9; cm
